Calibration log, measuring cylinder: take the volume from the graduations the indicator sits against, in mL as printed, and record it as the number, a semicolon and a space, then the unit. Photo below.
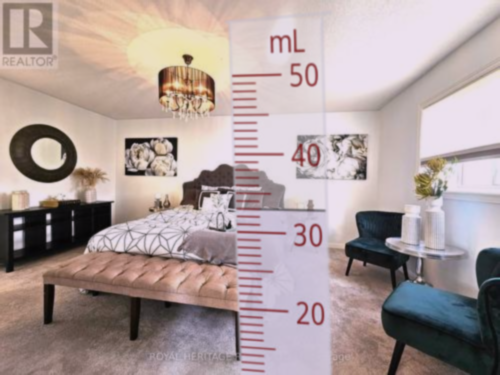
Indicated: 33; mL
